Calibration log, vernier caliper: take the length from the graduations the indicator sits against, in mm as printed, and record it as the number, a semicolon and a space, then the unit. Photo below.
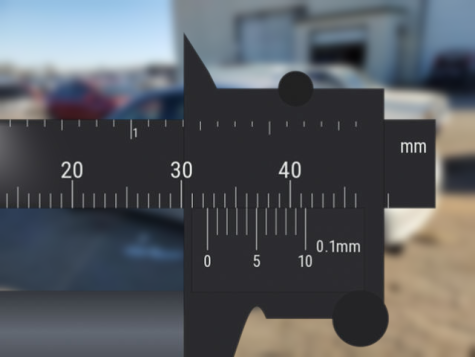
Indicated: 32.4; mm
